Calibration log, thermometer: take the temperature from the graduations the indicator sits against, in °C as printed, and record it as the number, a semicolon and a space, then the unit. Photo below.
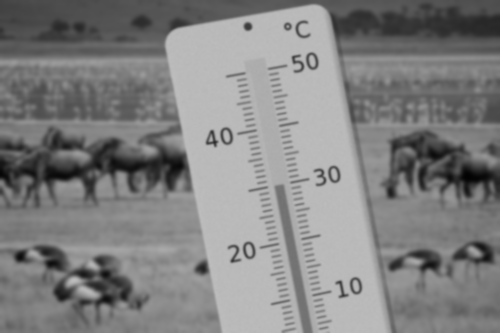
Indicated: 30; °C
